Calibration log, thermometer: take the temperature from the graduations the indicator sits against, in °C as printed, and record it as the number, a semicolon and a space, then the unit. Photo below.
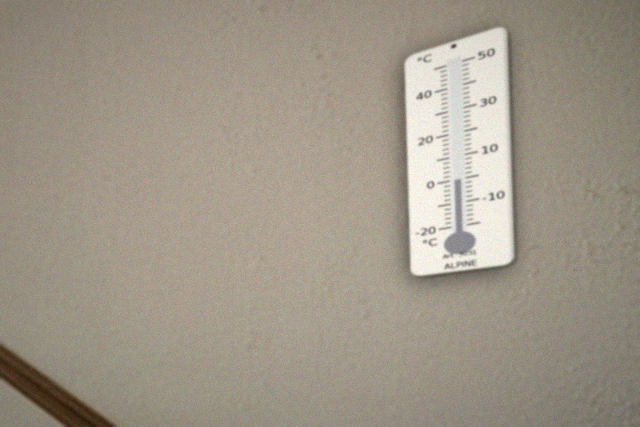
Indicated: 0; °C
